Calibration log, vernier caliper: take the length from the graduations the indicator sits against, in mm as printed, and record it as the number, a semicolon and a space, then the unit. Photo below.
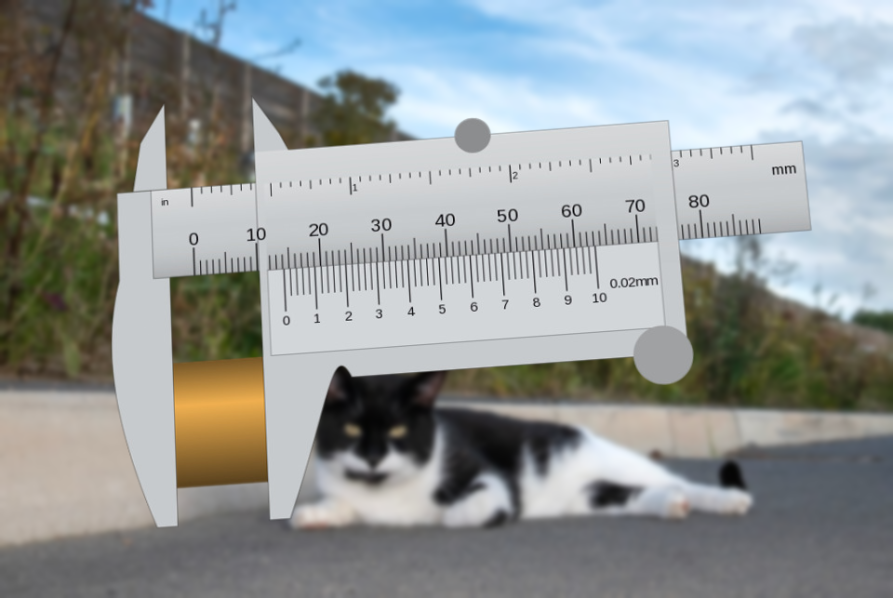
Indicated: 14.2; mm
